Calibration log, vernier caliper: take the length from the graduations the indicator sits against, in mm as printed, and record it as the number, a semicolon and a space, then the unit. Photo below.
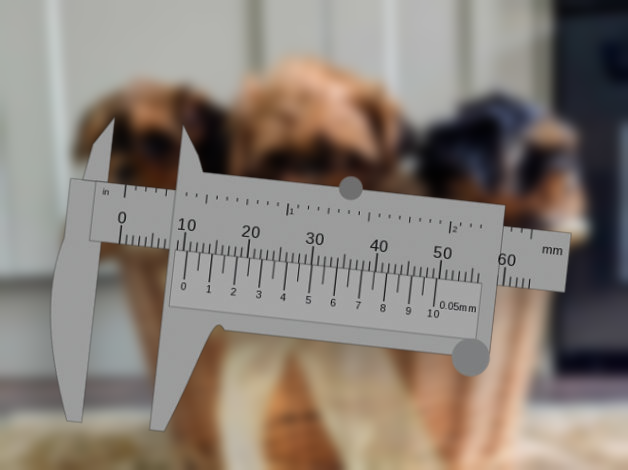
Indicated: 10.6; mm
